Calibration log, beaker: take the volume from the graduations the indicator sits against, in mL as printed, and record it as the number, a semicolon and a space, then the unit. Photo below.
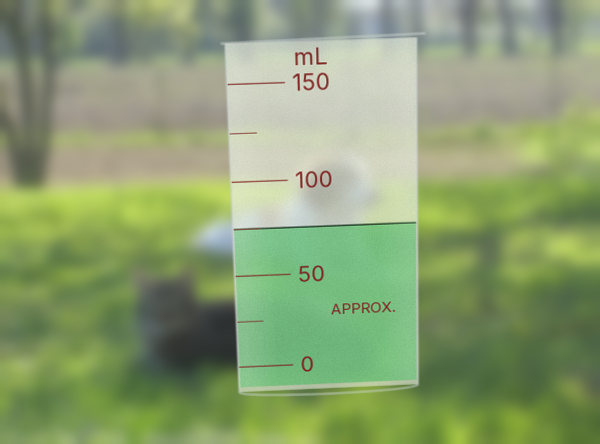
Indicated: 75; mL
